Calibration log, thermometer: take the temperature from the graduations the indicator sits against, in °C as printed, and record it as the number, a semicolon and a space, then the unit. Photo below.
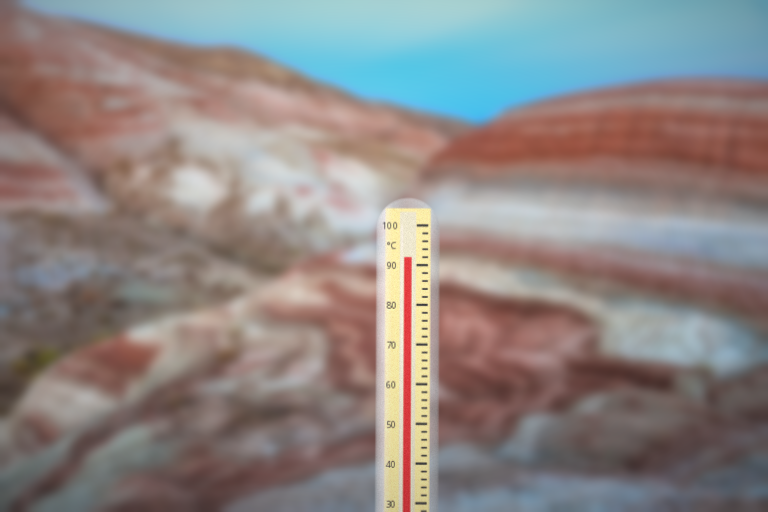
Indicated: 92; °C
